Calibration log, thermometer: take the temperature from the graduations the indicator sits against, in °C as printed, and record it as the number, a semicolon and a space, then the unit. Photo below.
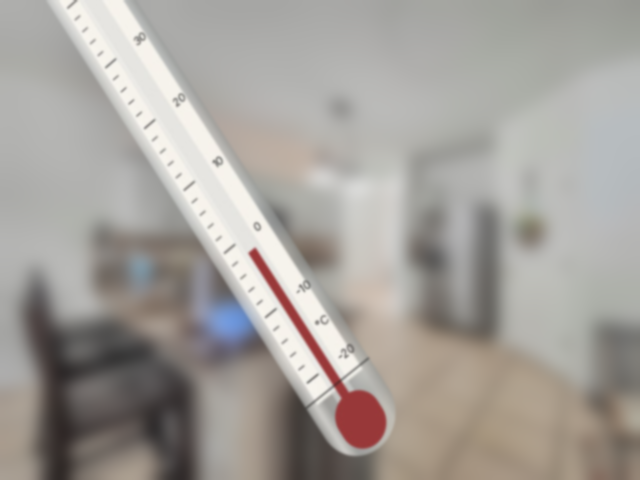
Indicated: -2; °C
